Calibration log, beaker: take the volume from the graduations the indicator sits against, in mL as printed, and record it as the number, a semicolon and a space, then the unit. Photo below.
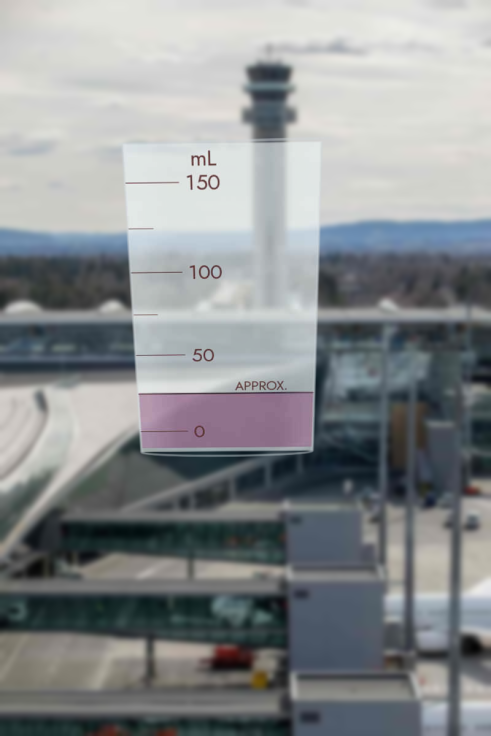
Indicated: 25; mL
